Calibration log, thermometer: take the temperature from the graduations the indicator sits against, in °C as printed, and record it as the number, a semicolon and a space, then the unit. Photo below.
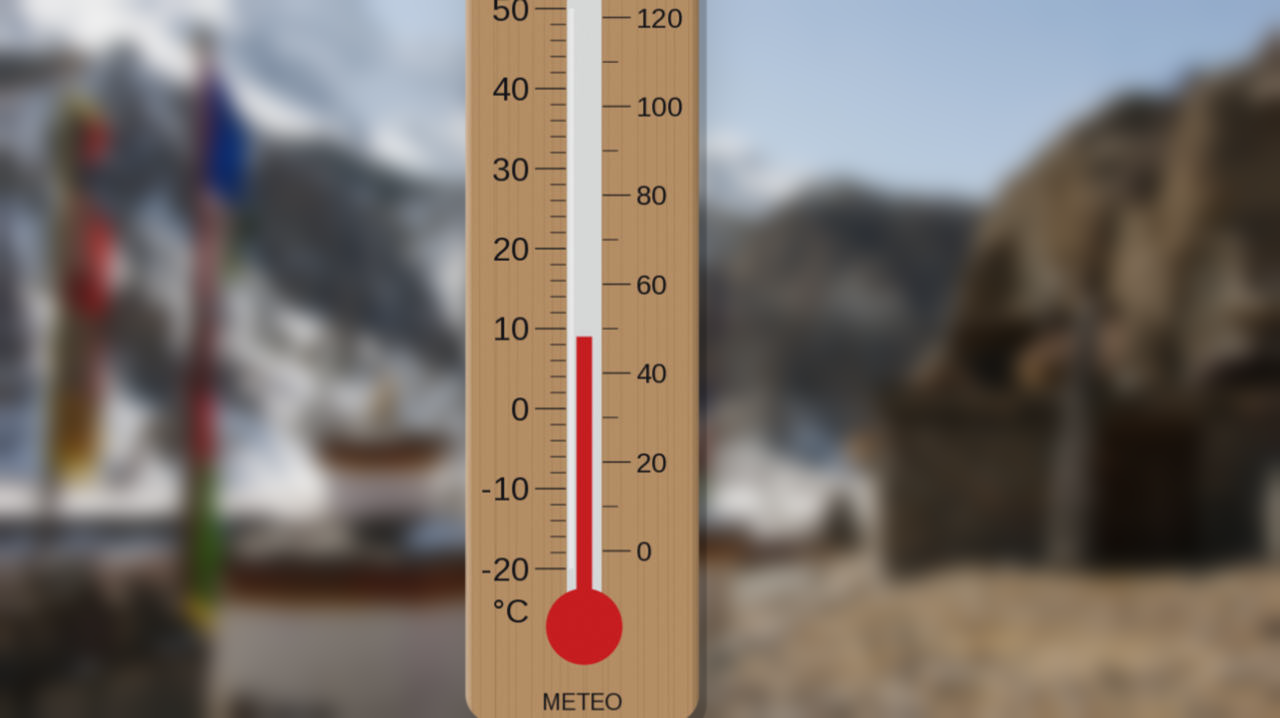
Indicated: 9; °C
